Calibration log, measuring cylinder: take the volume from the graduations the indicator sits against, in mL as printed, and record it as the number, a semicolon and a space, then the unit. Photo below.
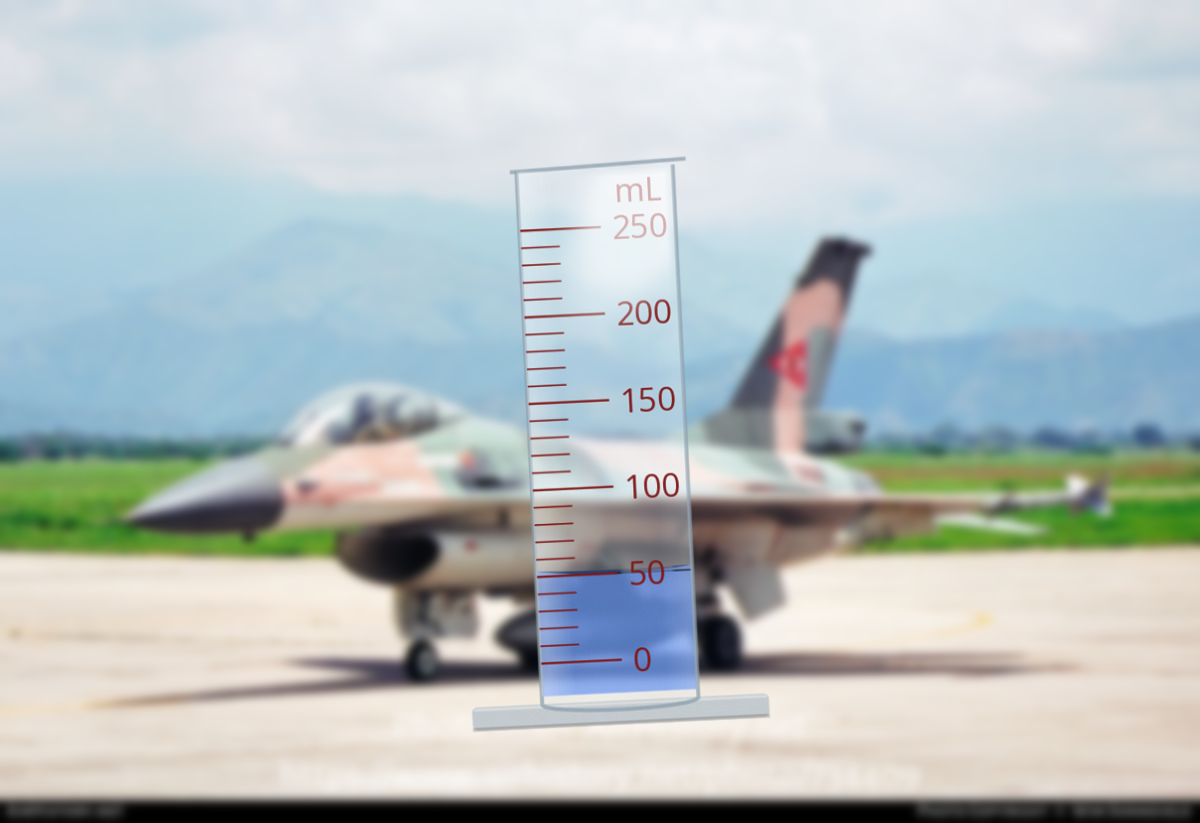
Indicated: 50; mL
